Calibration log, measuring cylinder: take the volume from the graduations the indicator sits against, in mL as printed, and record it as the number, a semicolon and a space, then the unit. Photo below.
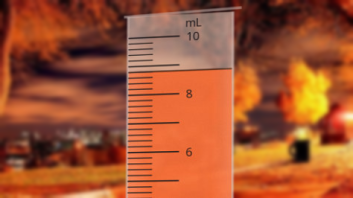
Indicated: 8.8; mL
